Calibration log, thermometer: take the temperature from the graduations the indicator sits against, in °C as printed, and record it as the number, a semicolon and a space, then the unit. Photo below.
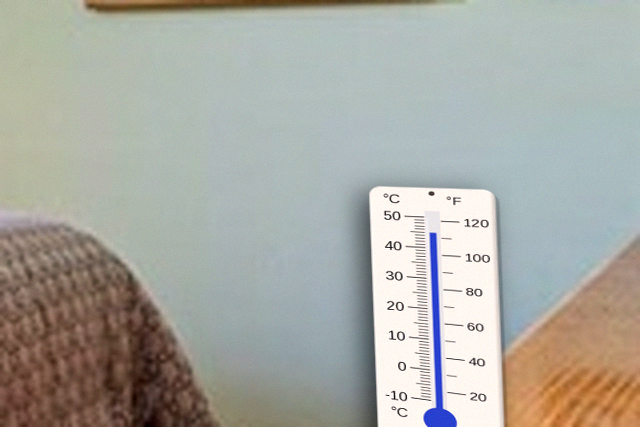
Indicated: 45; °C
